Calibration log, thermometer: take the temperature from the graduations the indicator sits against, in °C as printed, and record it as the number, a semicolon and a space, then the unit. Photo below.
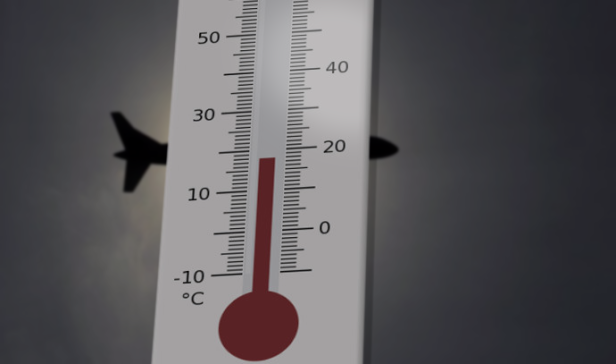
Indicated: 18; °C
